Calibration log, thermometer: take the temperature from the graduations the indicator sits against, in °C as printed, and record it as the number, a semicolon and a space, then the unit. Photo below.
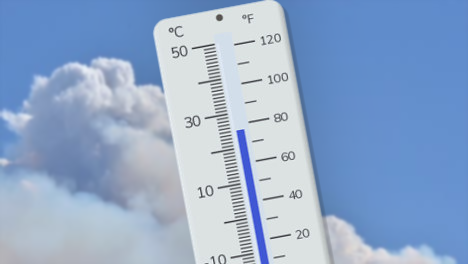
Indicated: 25; °C
